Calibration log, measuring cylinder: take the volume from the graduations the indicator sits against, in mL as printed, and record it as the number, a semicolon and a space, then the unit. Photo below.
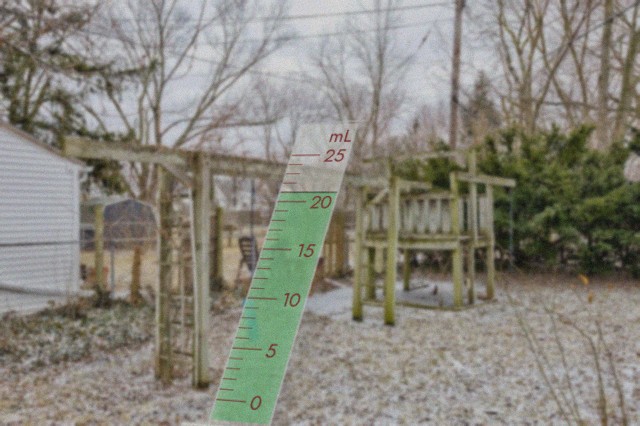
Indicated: 21; mL
